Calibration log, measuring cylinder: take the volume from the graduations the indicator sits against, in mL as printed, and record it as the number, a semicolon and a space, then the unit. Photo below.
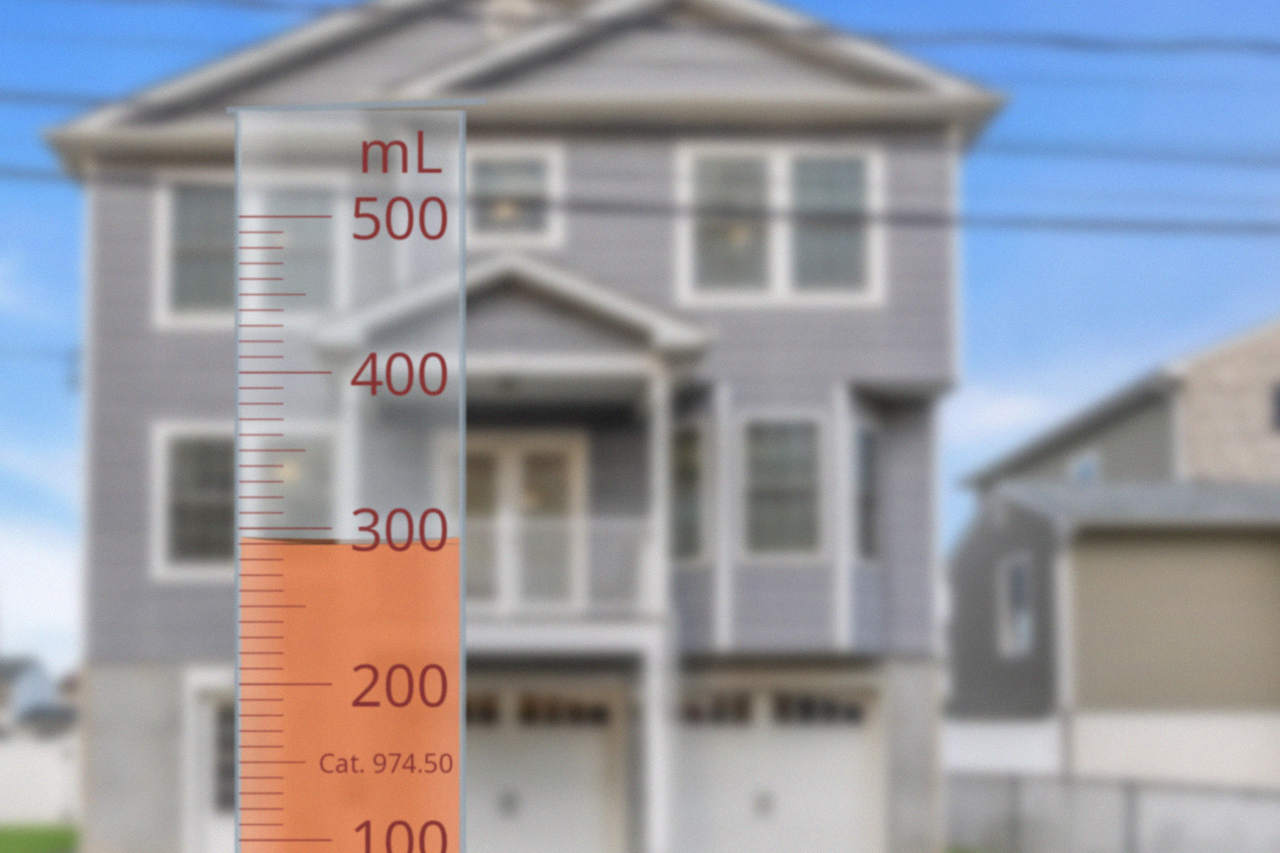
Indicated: 290; mL
